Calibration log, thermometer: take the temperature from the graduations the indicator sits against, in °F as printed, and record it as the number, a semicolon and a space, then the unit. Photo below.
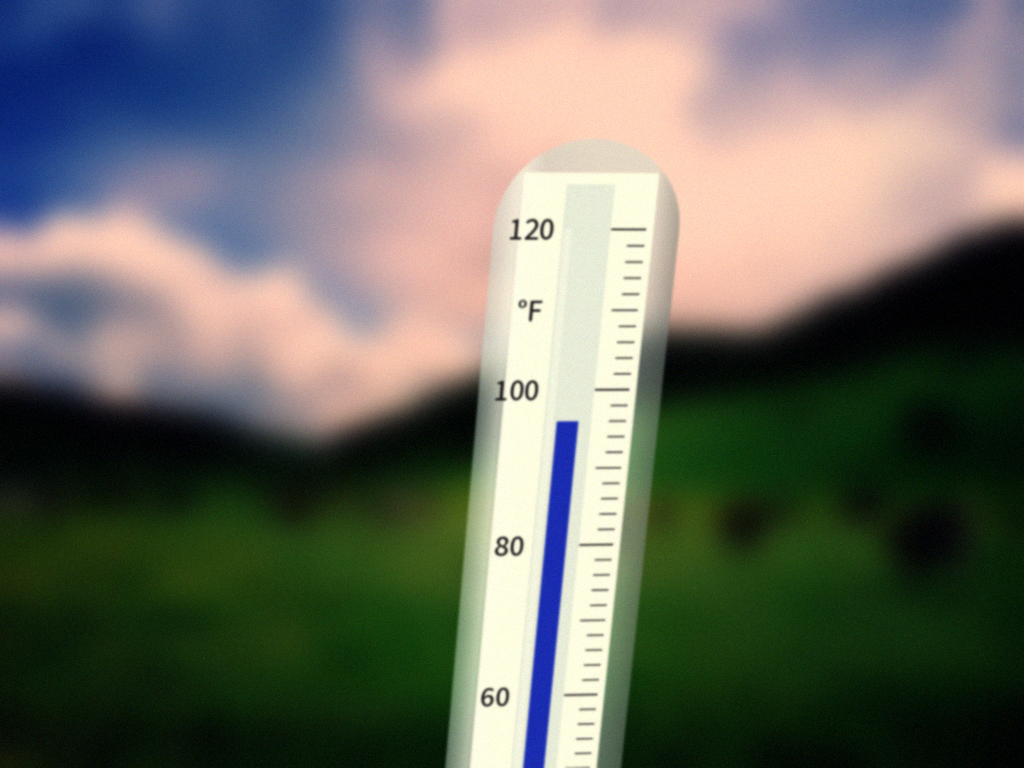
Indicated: 96; °F
